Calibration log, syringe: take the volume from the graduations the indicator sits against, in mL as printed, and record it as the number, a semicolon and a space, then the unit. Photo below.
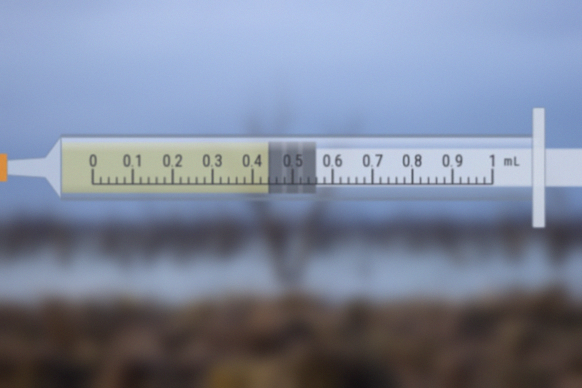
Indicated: 0.44; mL
